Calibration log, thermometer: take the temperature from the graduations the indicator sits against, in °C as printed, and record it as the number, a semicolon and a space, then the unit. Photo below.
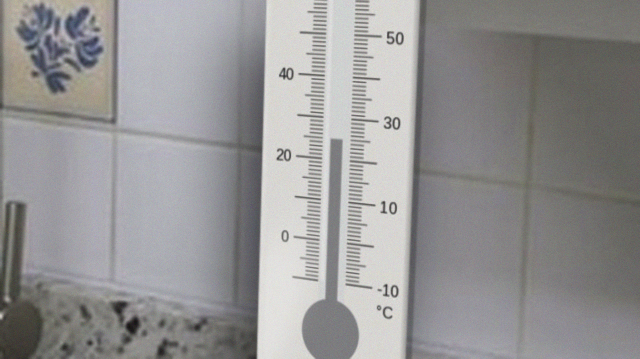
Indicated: 25; °C
